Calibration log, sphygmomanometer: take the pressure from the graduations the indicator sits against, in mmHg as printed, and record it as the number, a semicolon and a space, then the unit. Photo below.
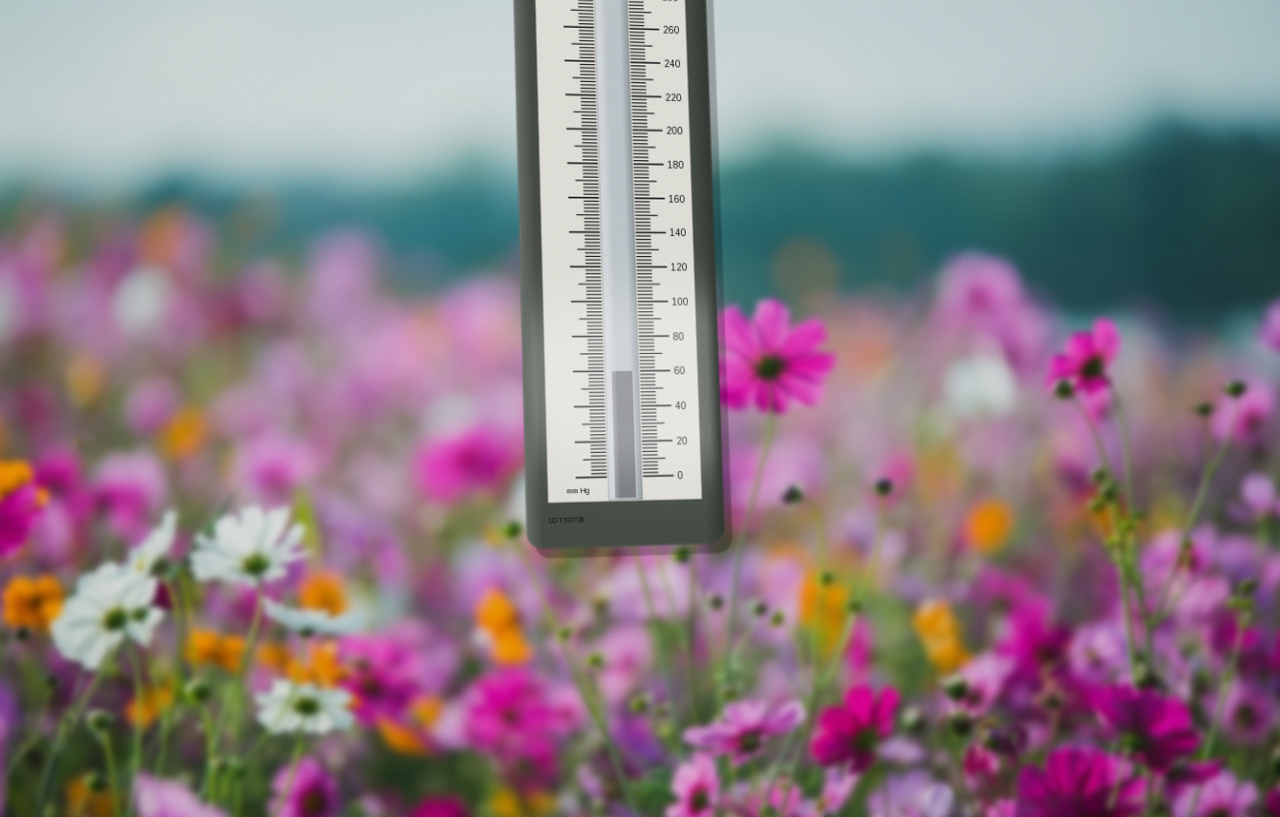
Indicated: 60; mmHg
